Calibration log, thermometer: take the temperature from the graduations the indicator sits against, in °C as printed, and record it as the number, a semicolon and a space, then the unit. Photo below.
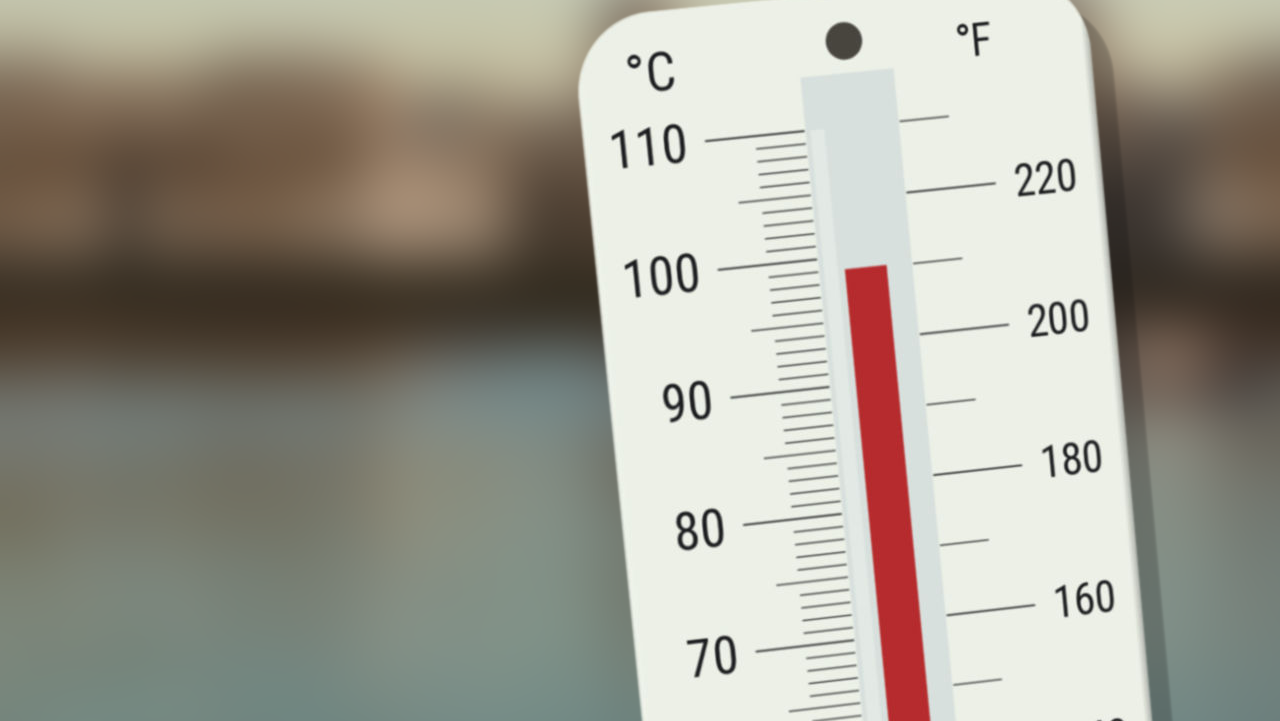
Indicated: 99; °C
